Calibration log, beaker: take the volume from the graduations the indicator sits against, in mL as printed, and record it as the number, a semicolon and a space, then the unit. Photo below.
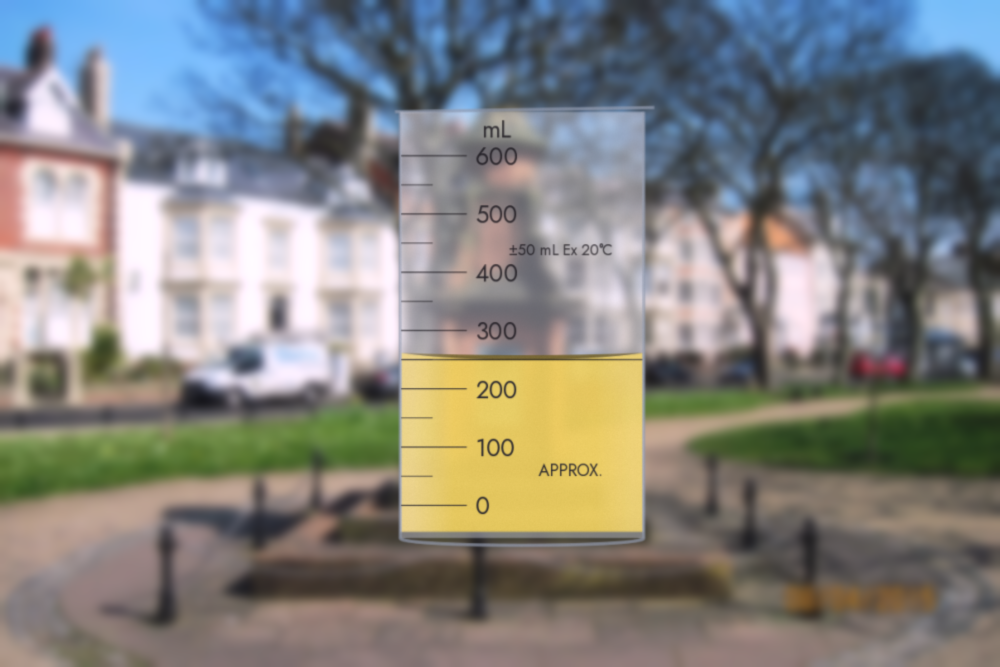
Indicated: 250; mL
